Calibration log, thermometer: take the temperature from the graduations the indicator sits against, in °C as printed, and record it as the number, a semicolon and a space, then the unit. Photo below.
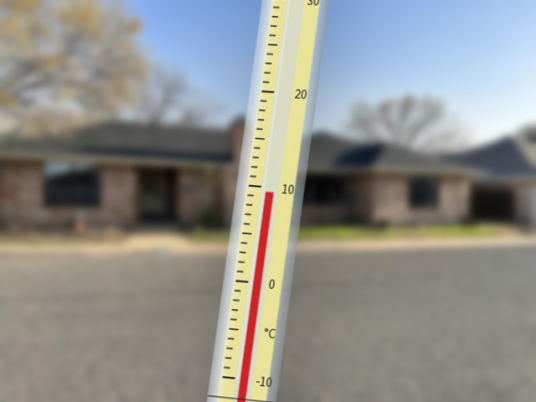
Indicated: 9.5; °C
